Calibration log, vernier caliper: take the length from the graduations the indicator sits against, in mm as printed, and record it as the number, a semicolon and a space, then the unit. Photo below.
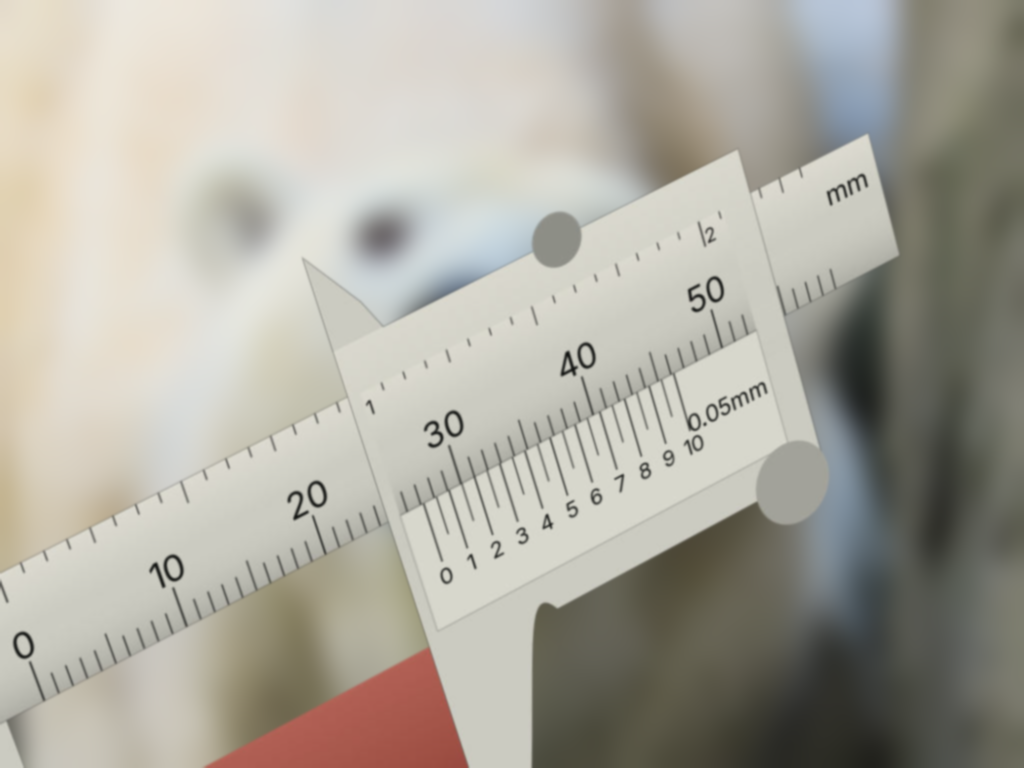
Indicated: 27.2; mm
